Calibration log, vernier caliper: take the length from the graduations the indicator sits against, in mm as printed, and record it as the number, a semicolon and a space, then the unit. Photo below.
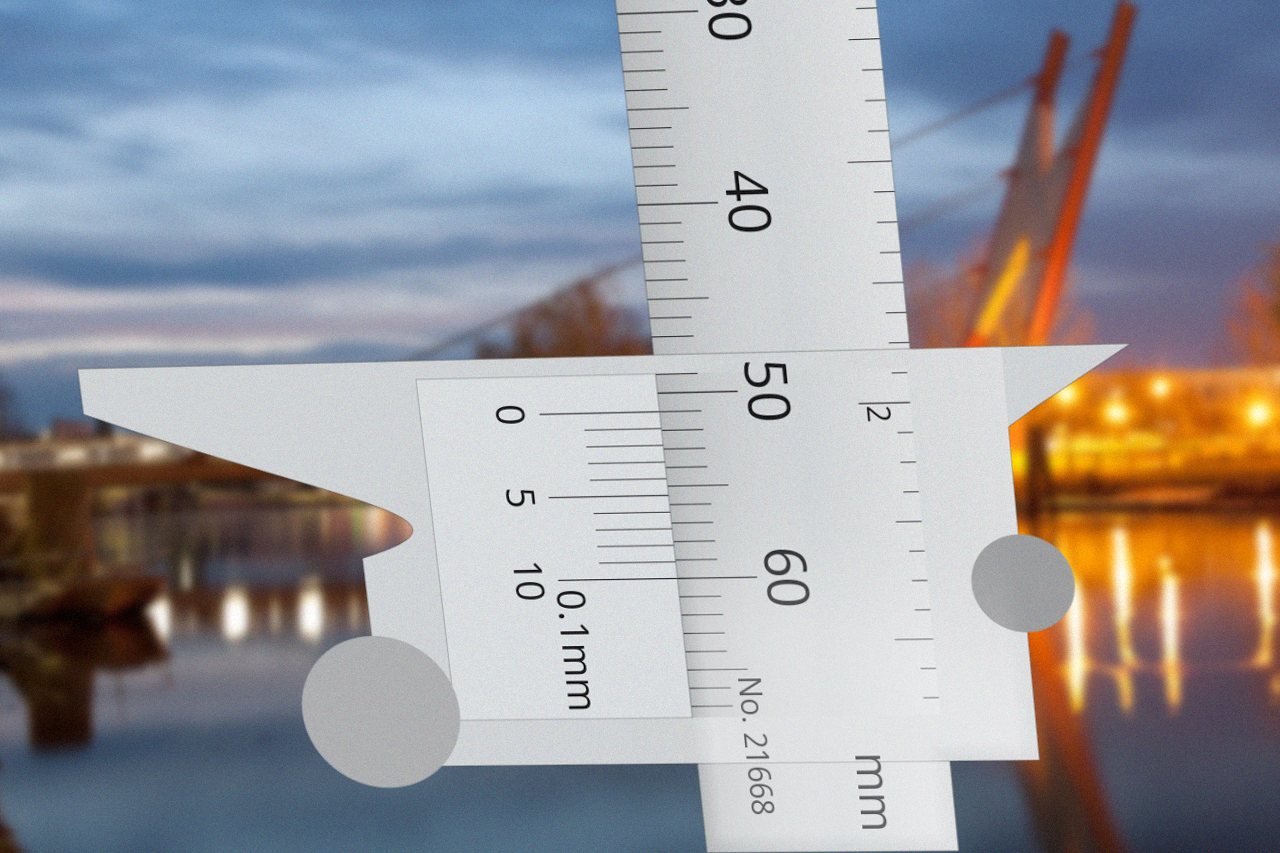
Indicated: 51.0; mm
